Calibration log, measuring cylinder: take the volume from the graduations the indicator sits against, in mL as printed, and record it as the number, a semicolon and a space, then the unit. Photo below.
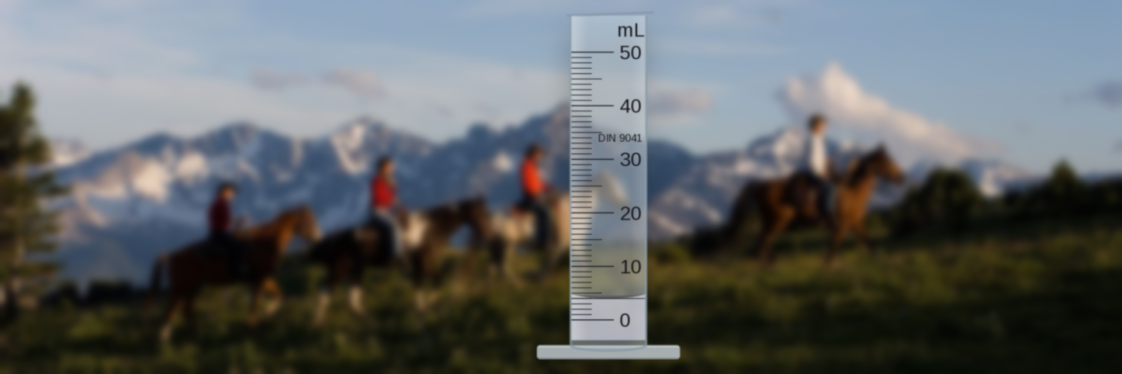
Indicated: 4; mL
